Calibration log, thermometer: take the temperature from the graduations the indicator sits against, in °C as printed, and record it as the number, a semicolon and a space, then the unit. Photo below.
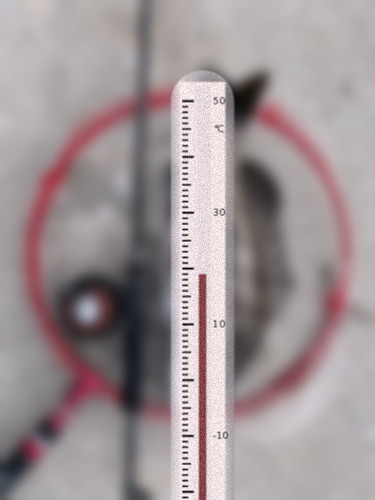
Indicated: 19; °C
